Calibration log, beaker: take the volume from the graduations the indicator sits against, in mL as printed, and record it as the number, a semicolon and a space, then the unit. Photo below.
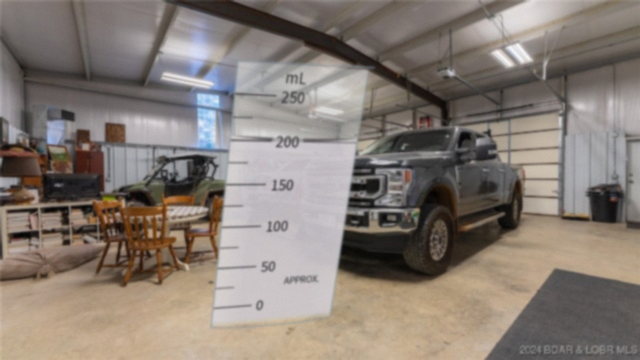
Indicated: 200; mL
